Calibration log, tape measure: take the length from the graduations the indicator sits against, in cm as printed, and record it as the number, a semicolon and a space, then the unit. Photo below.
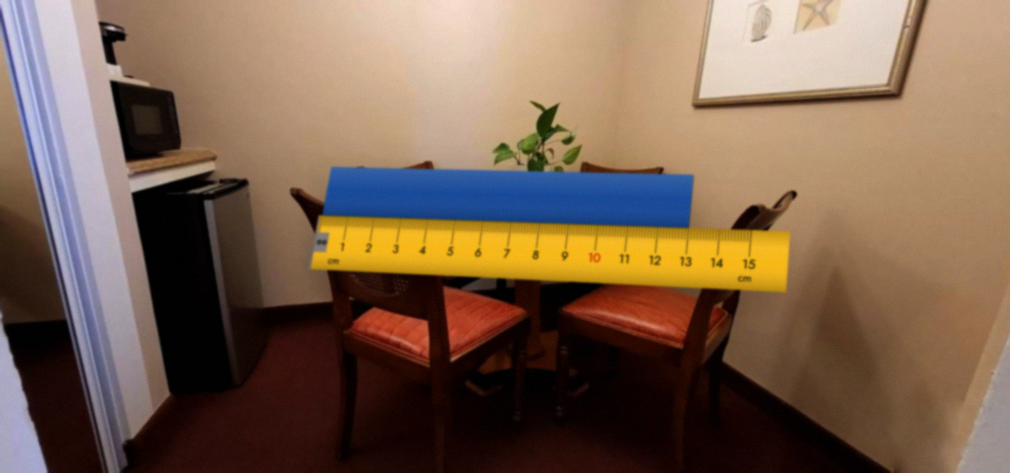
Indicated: 13; cm
